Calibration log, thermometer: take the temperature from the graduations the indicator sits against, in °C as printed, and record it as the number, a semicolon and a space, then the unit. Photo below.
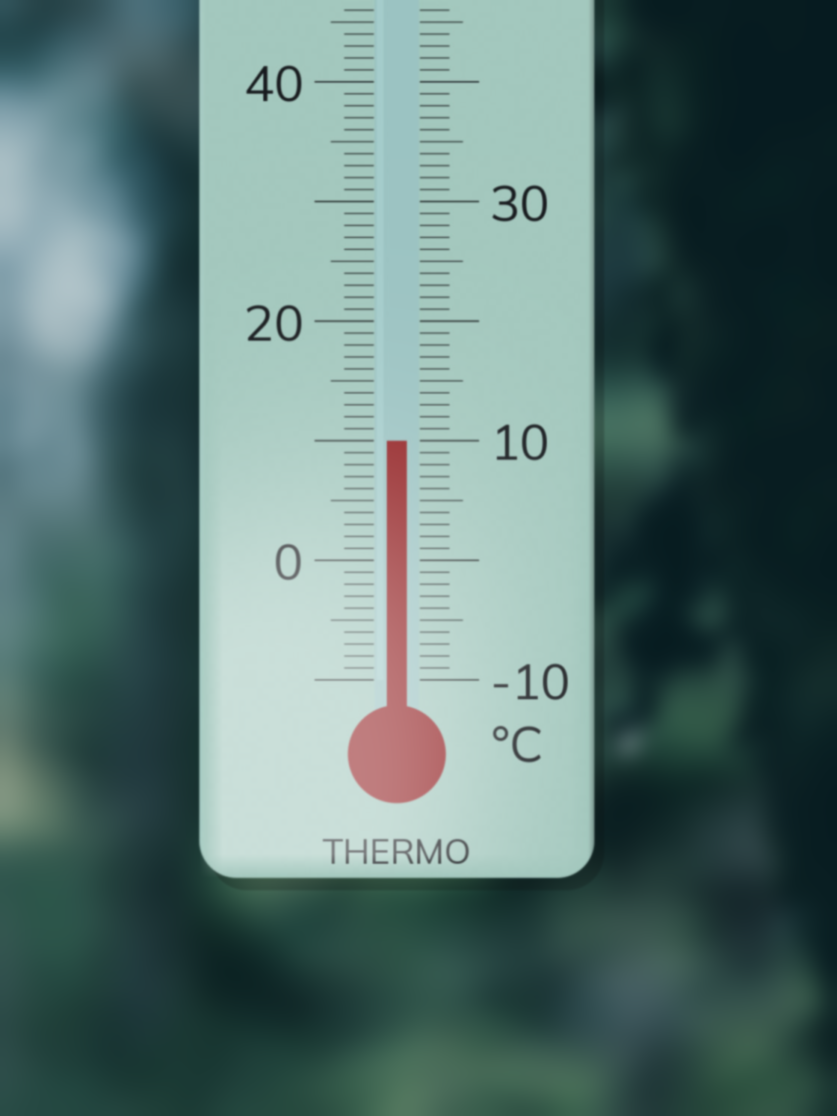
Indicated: 10; °C
